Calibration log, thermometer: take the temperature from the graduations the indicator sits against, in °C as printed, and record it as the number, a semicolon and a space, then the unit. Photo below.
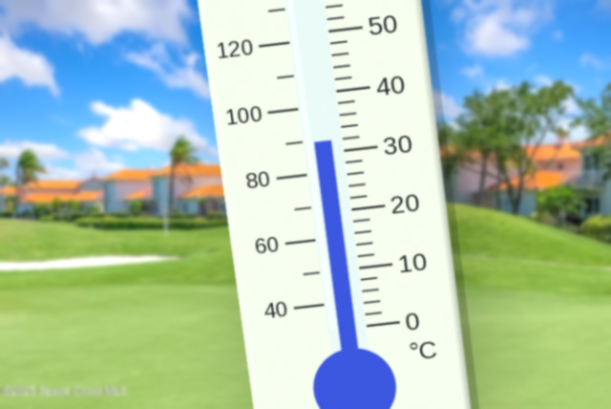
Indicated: 32; °C
